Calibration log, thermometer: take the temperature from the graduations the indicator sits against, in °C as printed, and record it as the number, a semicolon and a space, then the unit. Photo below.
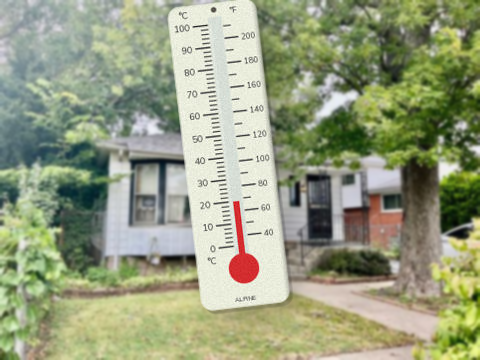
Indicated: 20; °C
